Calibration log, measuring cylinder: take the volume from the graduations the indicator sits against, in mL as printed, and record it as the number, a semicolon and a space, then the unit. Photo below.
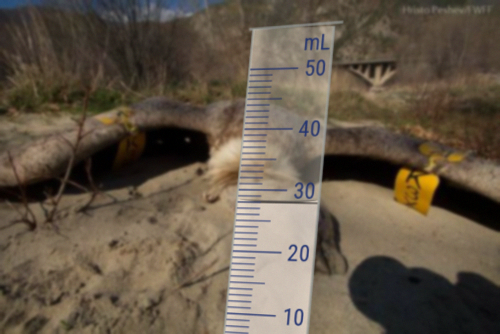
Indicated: 28; mL
